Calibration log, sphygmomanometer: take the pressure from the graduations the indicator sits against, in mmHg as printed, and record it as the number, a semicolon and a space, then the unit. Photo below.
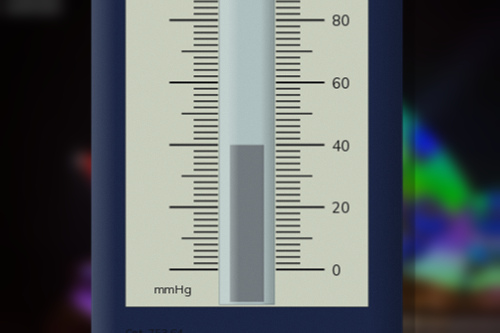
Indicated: 40; mmHg
